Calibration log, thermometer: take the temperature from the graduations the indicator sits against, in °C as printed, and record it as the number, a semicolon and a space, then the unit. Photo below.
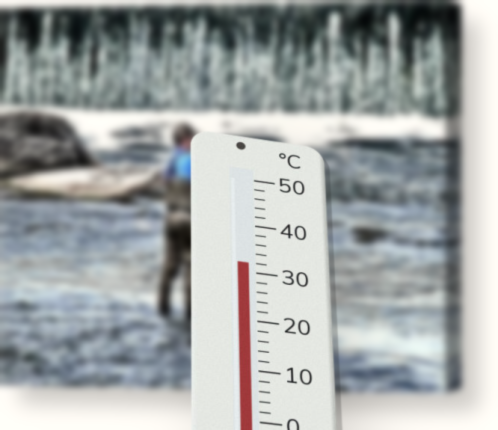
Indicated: 32; °C
